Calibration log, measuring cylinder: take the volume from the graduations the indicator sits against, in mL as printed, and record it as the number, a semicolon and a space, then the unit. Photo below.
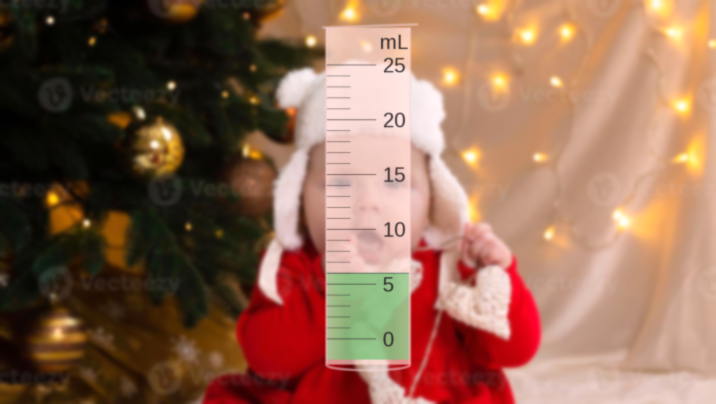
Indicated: 6; mL
